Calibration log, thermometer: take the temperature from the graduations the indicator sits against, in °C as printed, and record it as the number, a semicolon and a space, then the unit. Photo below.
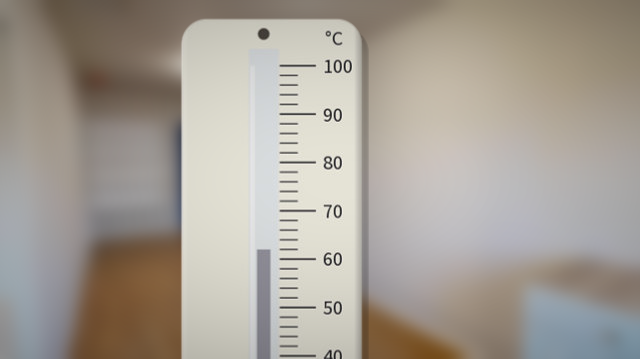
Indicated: 62; °C
